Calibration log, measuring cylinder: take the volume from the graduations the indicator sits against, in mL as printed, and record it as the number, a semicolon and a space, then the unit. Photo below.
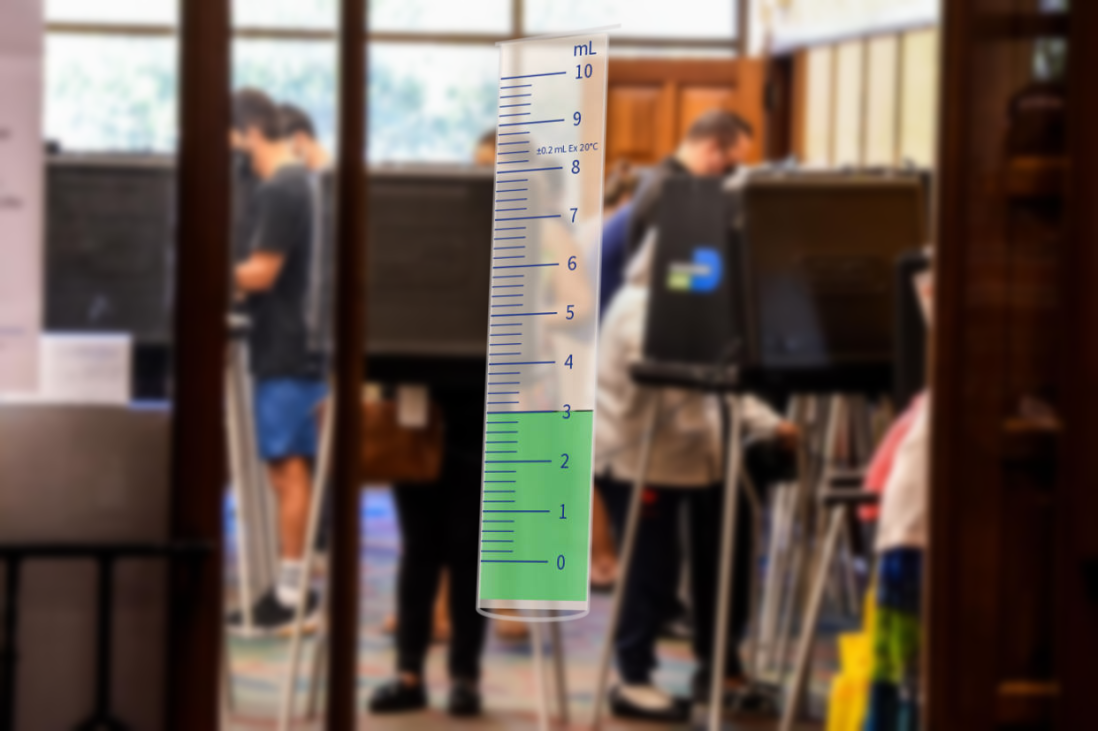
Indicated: 3; mL
